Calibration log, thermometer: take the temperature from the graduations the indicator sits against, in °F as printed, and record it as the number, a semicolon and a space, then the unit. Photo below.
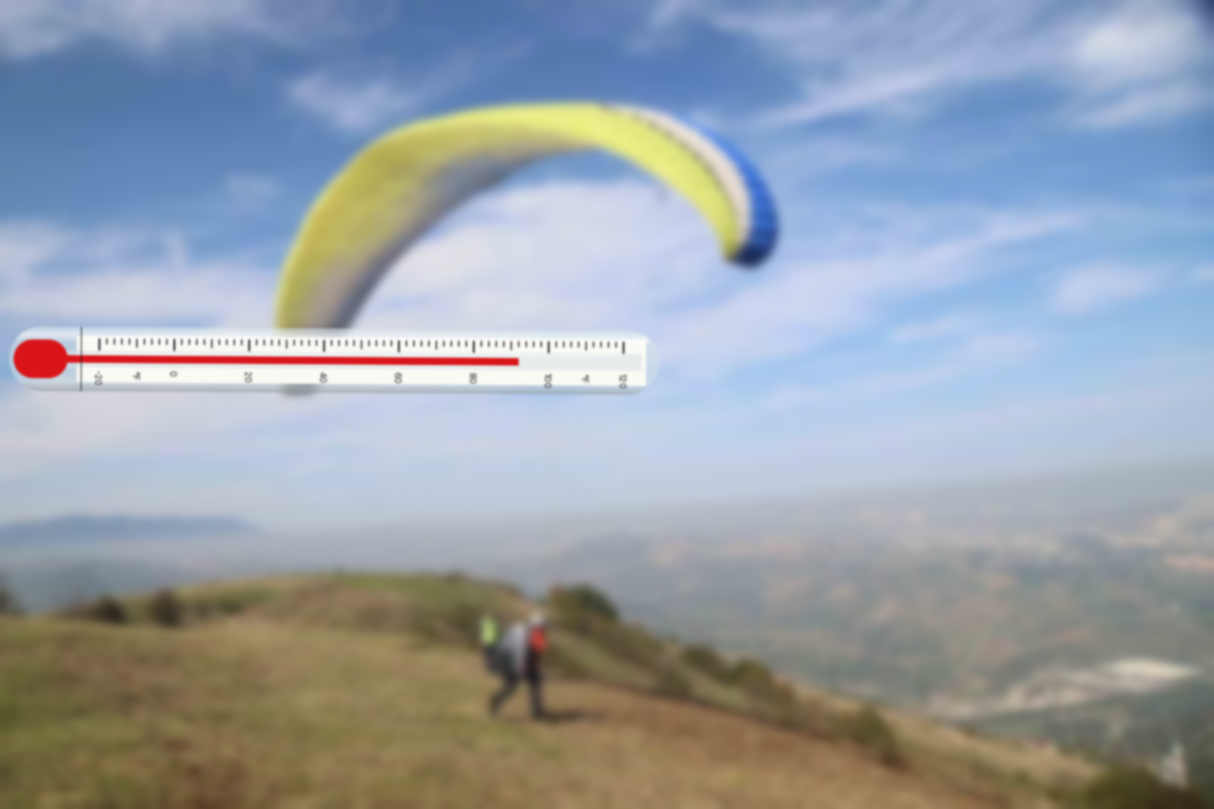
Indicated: 92; °F
